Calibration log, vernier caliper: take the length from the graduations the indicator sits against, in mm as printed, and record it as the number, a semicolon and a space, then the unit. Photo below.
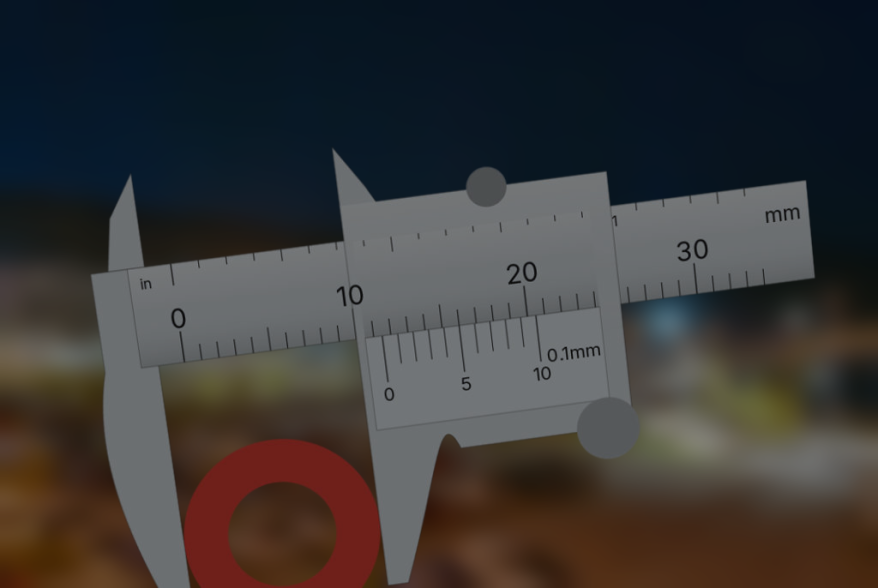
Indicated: 11.5; mm
